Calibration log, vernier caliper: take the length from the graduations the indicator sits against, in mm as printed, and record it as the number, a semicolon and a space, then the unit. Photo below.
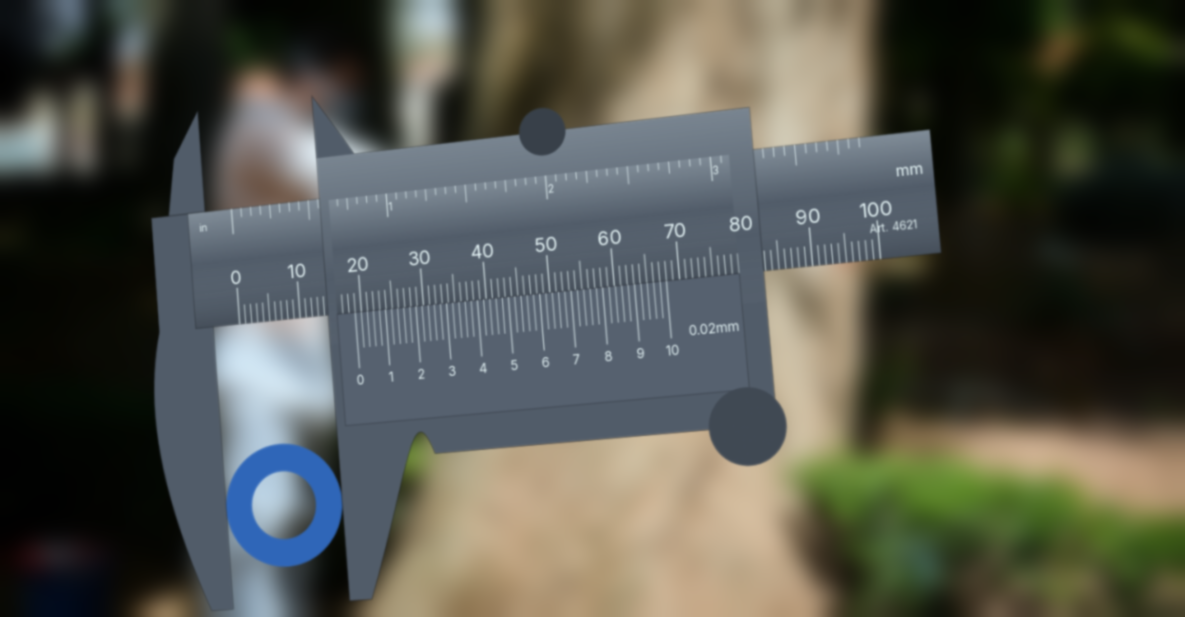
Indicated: 19.0; mm
